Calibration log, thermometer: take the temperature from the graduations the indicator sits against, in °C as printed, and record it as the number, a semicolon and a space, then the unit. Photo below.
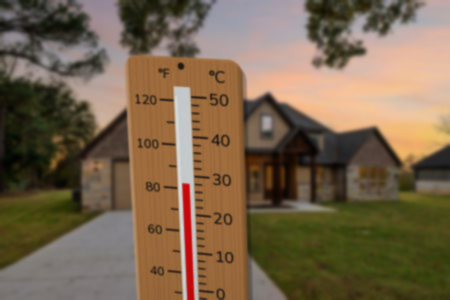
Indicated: 28; °C
